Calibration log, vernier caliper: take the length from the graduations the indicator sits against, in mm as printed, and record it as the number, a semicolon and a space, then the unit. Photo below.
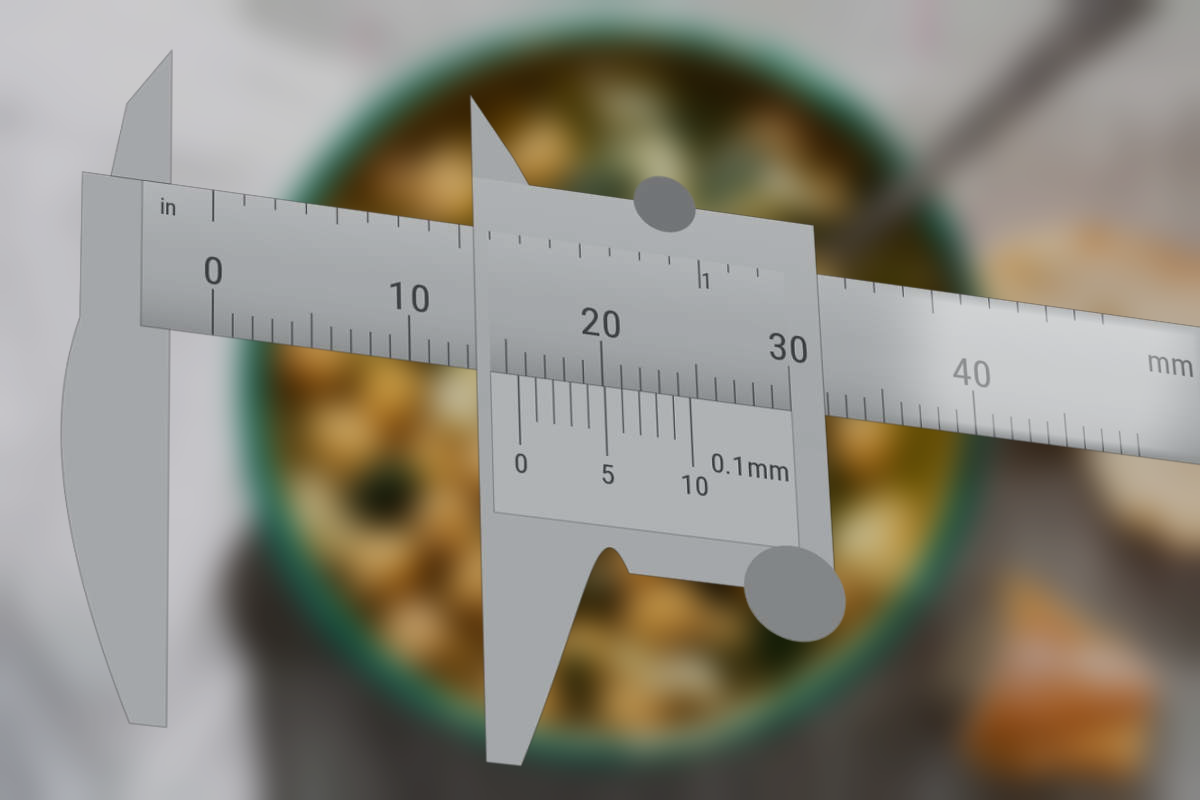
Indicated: 15.6; mm
